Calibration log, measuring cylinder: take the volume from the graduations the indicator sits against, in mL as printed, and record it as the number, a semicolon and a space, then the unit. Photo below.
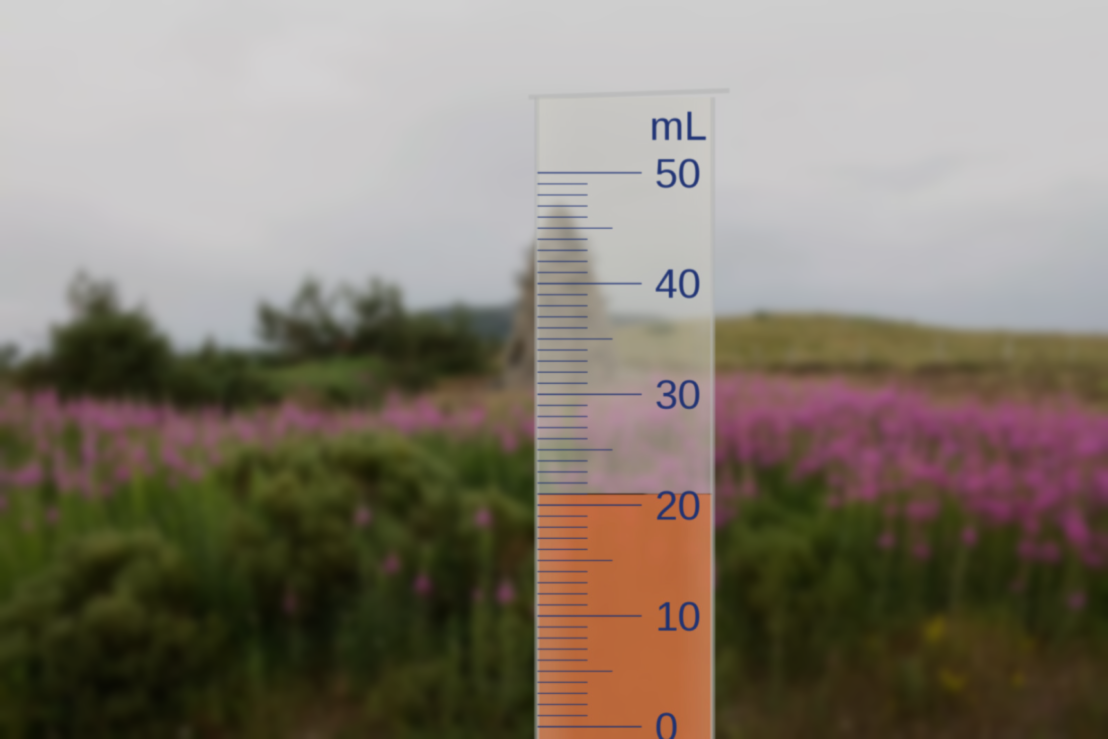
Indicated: 21; mL
